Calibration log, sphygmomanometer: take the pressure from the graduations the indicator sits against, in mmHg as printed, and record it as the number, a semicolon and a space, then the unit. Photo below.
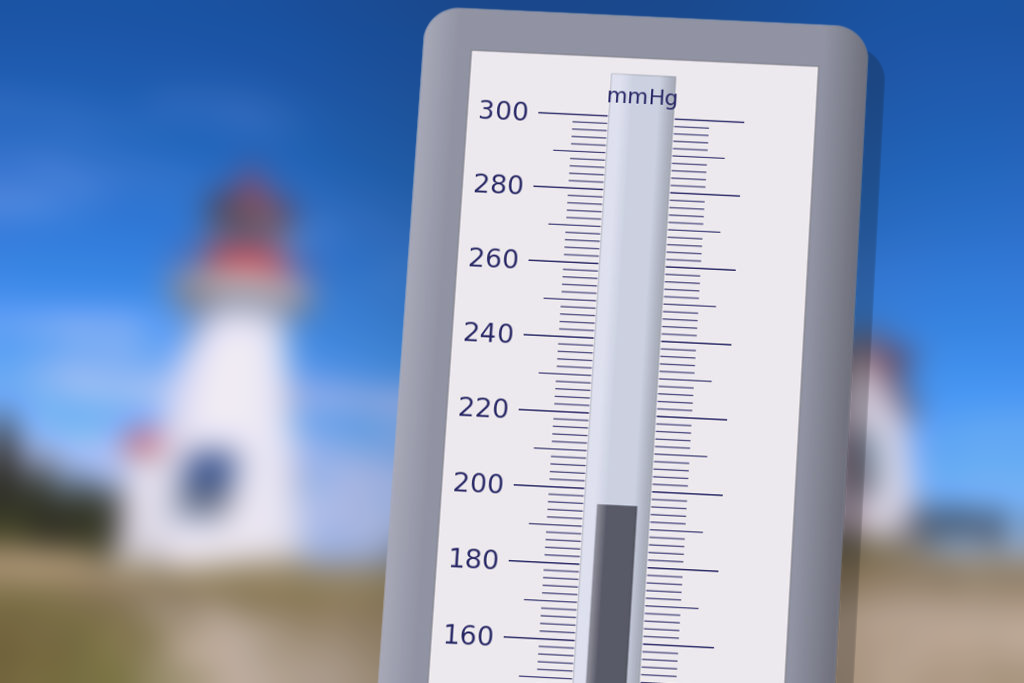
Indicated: 196; mmHg
